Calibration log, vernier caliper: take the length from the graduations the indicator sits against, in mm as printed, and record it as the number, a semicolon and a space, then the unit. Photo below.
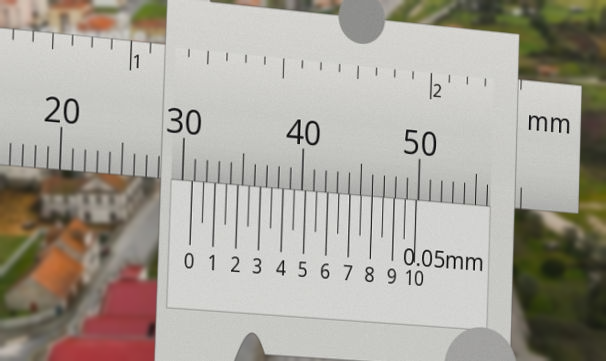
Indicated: 30.8; mm
